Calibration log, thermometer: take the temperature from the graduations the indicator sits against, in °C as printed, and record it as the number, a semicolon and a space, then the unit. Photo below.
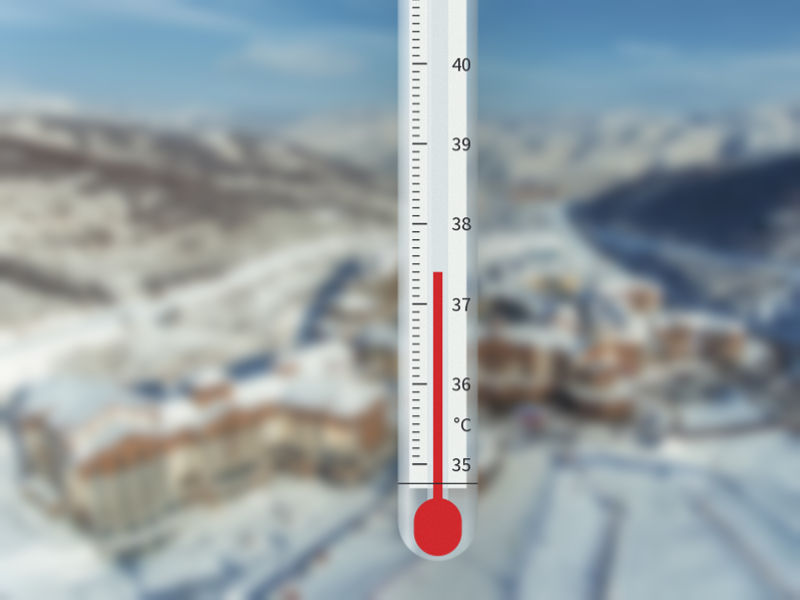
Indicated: 37.4; °C
